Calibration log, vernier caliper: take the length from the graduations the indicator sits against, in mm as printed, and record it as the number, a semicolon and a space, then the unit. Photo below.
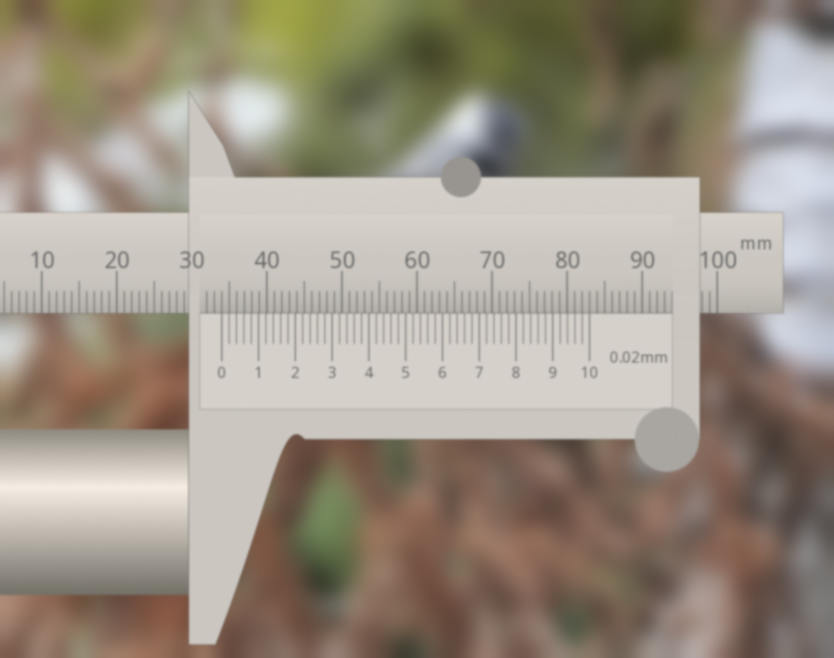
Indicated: 34.0; mm
